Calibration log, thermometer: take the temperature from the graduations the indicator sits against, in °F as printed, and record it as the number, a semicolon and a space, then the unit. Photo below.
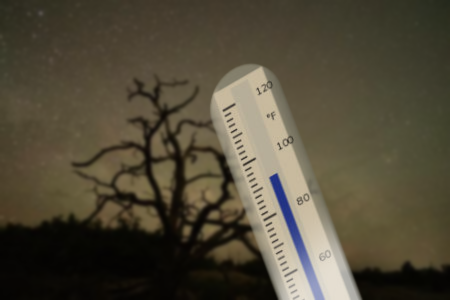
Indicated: 92; °F
